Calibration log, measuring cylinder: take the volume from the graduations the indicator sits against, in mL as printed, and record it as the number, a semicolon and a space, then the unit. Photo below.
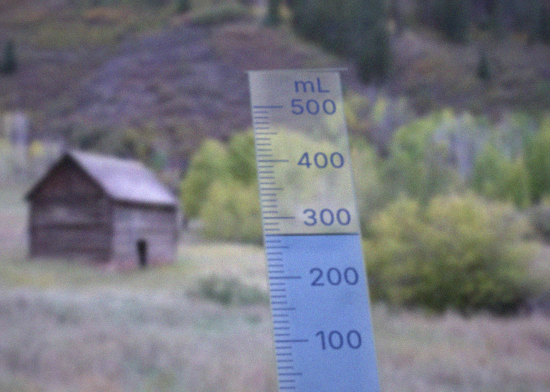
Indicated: 270; mL
